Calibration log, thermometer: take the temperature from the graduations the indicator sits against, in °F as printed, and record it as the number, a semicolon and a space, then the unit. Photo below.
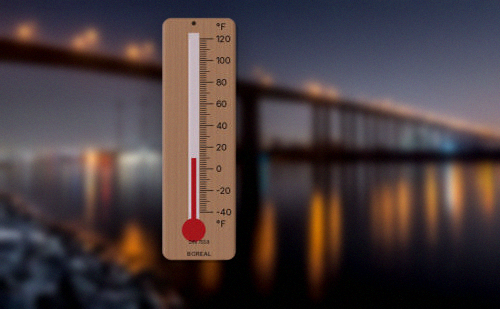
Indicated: 10; °F
